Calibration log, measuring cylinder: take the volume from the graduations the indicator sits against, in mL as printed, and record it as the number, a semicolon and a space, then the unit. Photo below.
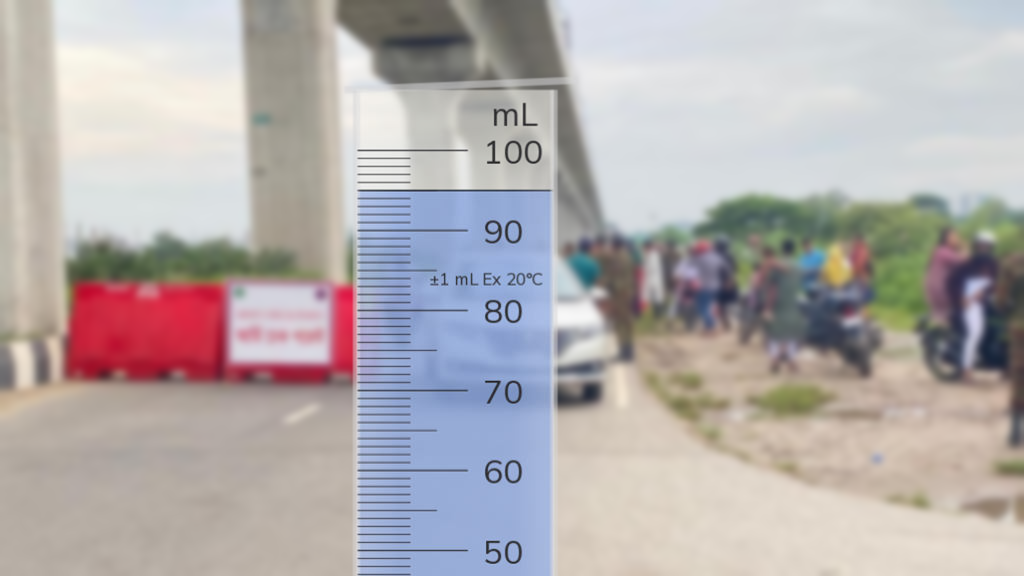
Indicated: 95; mL
